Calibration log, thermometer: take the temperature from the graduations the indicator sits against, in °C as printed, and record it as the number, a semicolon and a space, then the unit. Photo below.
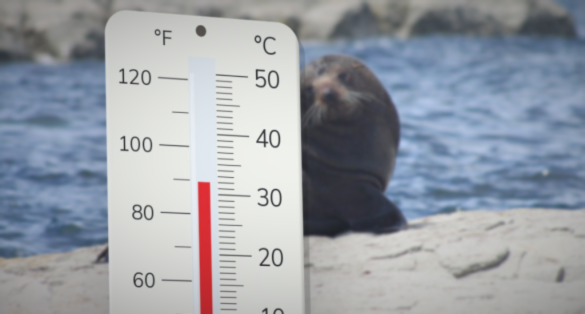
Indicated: 32; °C
